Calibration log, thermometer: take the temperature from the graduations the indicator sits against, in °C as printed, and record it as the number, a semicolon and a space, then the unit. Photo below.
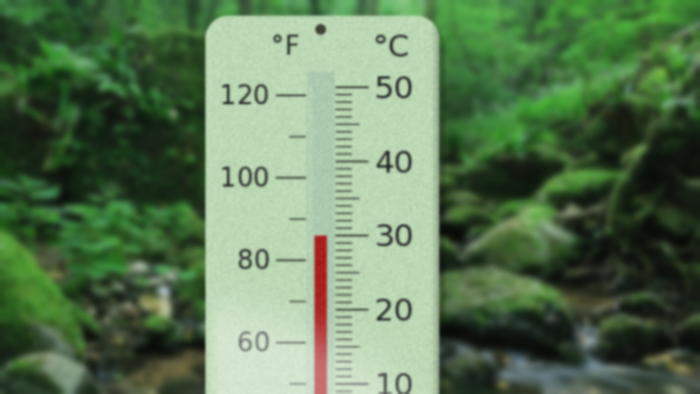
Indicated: 30; °C
